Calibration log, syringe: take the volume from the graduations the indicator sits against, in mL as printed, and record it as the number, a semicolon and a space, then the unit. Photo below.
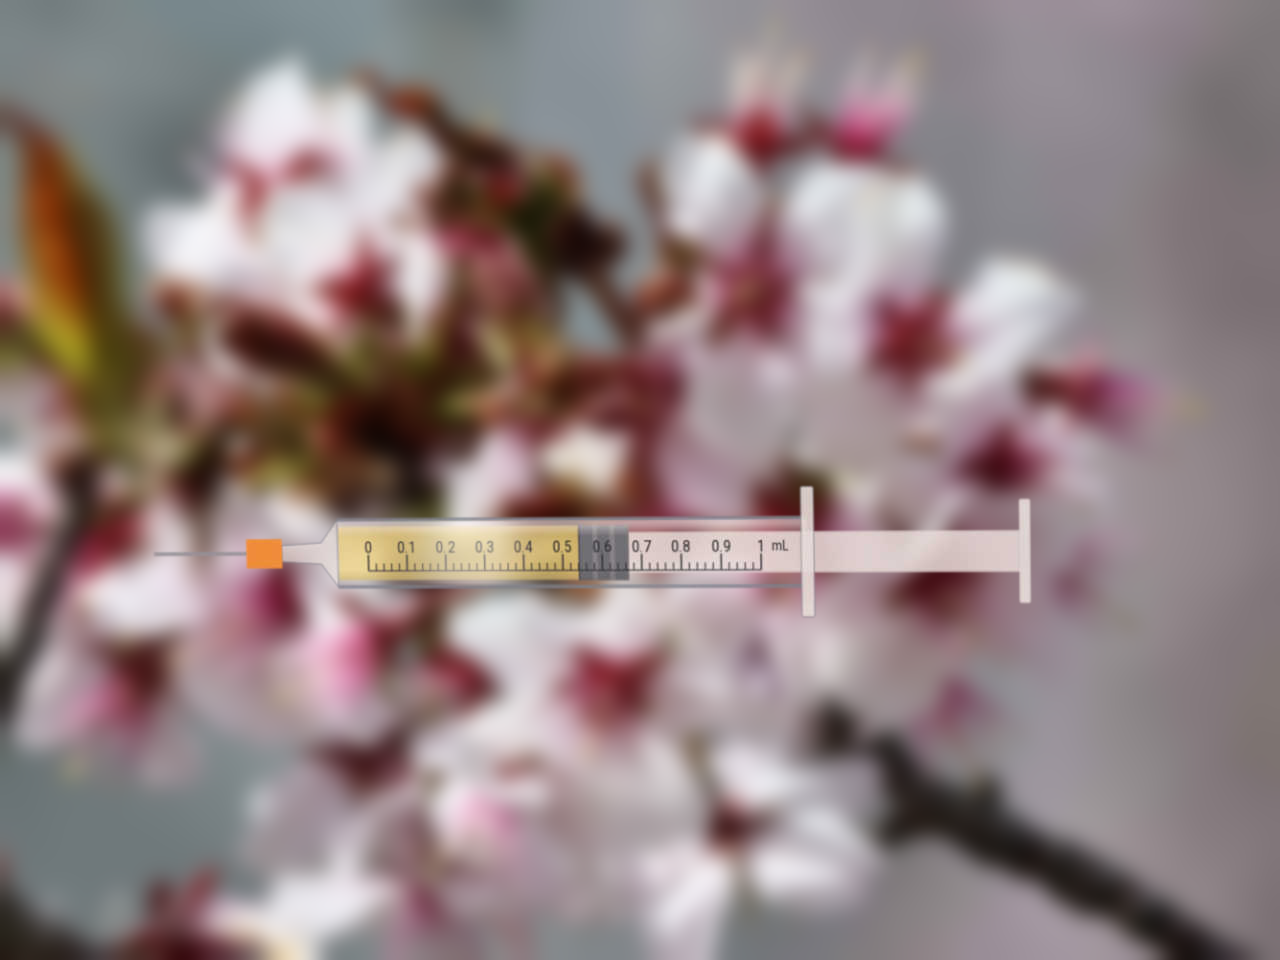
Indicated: 0.54; mL
